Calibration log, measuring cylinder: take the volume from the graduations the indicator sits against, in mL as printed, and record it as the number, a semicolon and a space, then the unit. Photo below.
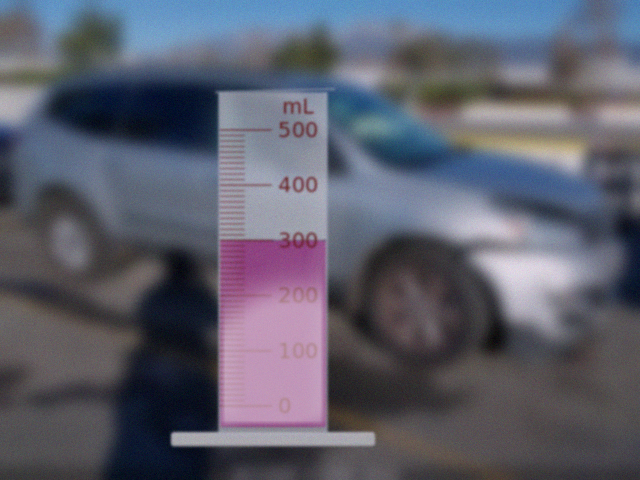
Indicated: 300; mL
